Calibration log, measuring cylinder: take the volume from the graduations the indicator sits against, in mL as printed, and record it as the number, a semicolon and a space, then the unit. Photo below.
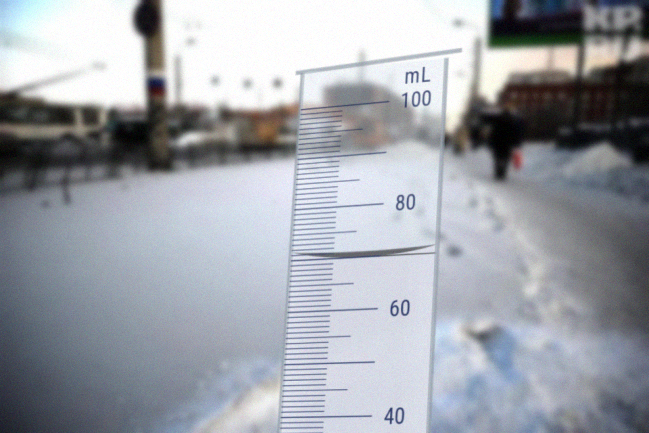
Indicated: 70; mL
